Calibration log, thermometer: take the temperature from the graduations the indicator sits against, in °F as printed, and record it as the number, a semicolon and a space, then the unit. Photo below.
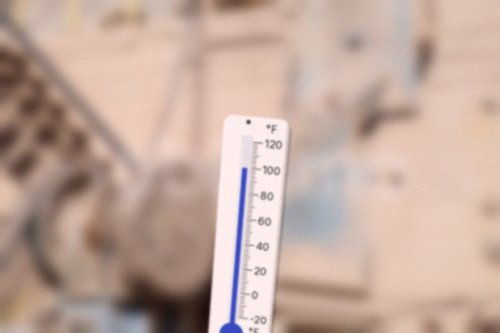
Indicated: 100; °F
